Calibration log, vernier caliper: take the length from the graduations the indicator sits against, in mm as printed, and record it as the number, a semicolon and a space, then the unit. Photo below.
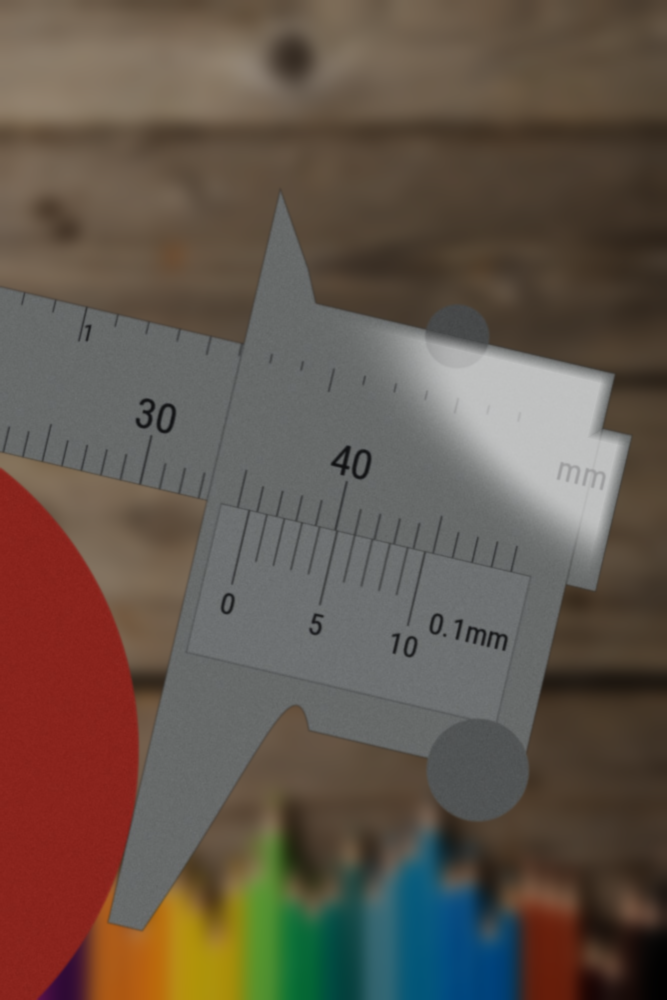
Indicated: 35.6; mm
